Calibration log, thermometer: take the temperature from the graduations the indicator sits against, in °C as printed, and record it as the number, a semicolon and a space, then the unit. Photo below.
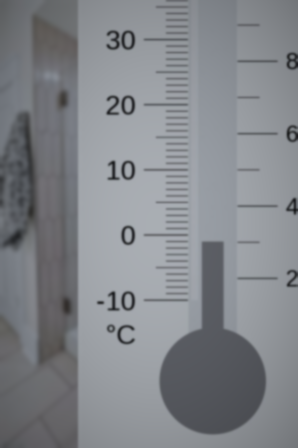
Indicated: -1; °C
